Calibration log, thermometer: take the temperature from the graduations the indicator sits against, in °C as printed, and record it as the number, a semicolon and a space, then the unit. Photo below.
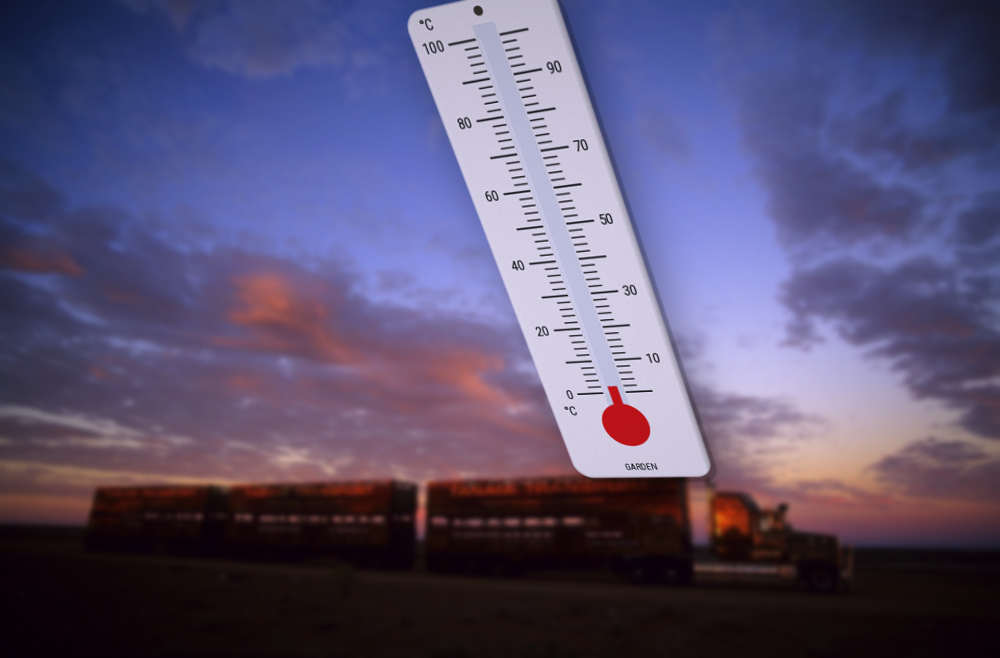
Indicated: 2; °C
